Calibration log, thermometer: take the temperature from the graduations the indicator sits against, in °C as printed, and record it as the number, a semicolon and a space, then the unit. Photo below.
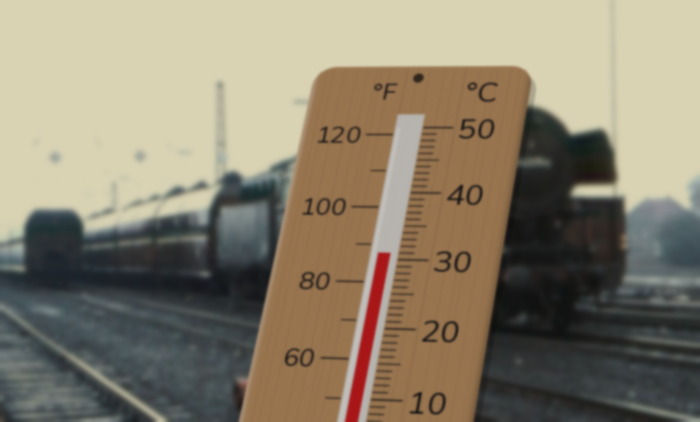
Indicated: 31; °C
